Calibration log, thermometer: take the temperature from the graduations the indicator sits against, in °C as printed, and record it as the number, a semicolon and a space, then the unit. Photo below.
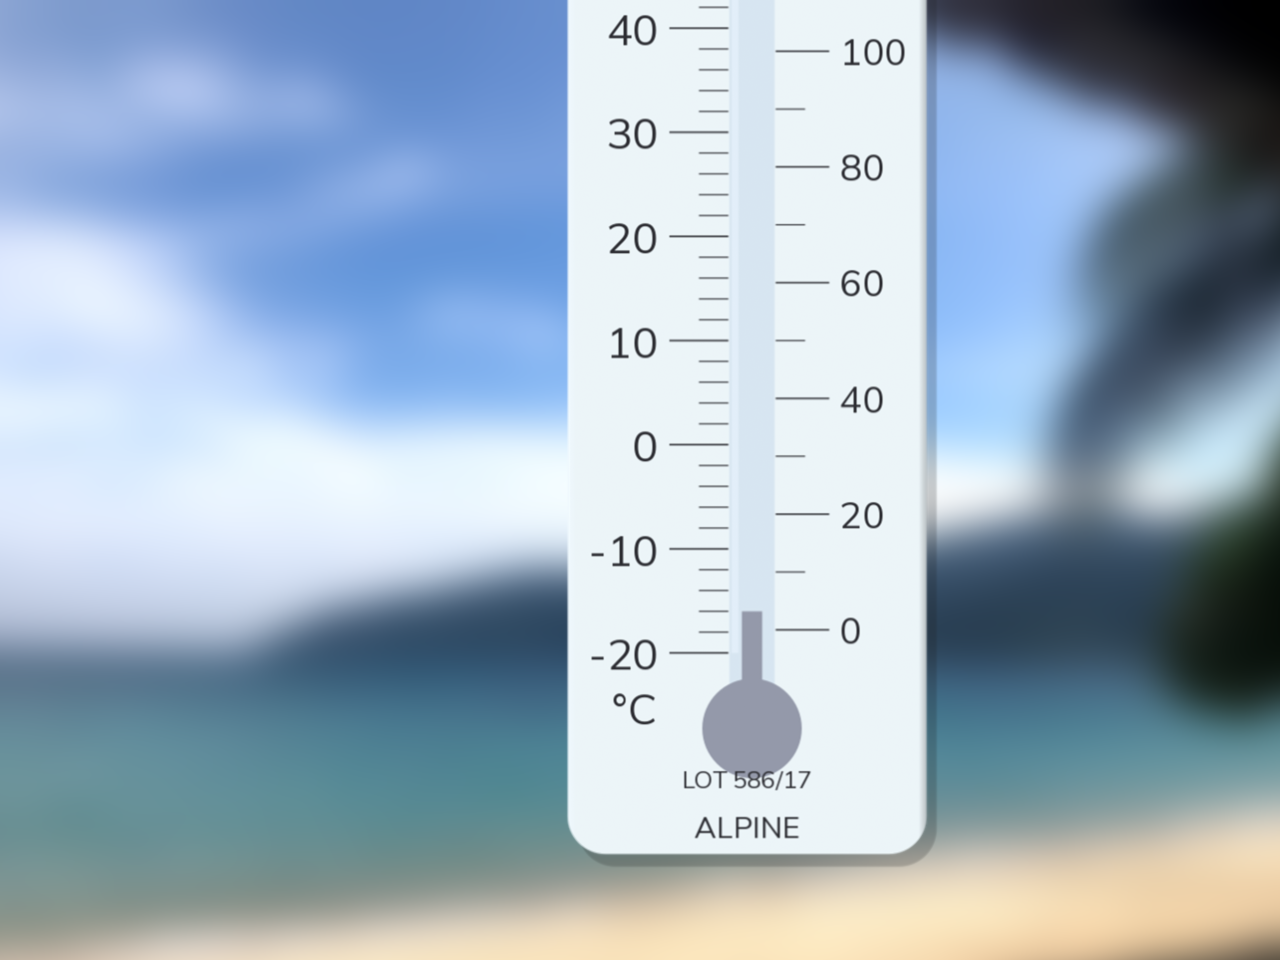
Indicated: -16; °C
